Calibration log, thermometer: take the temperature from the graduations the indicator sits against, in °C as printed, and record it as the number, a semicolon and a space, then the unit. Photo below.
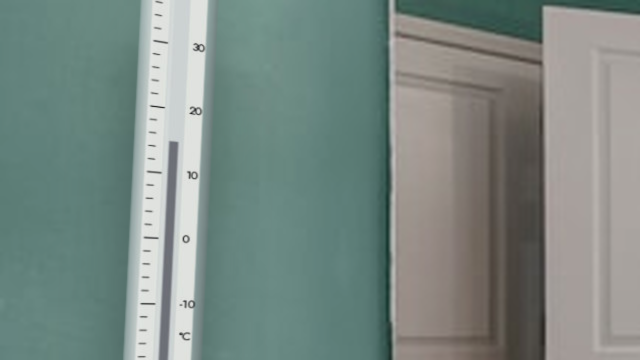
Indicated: 15; °C
